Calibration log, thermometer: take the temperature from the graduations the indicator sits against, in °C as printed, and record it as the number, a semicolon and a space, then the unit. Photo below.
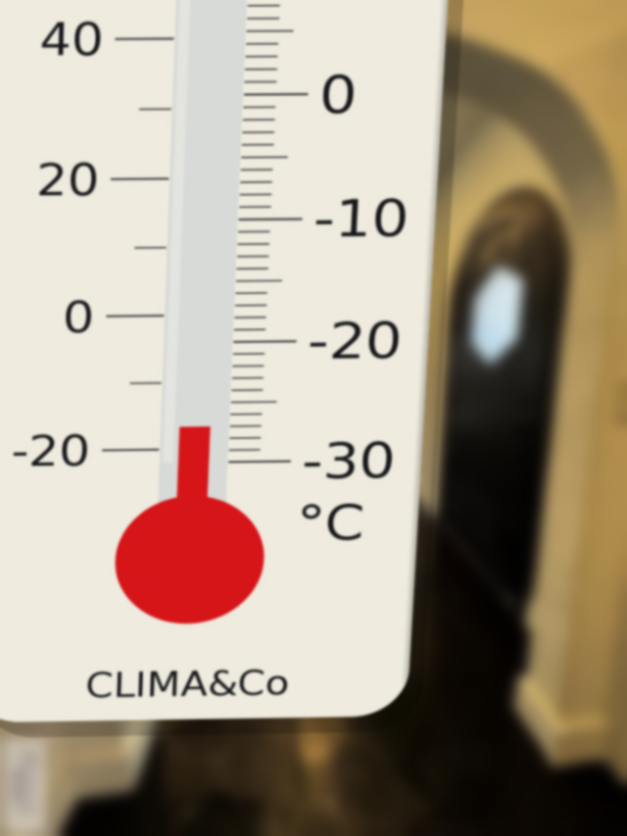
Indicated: -27; °C
